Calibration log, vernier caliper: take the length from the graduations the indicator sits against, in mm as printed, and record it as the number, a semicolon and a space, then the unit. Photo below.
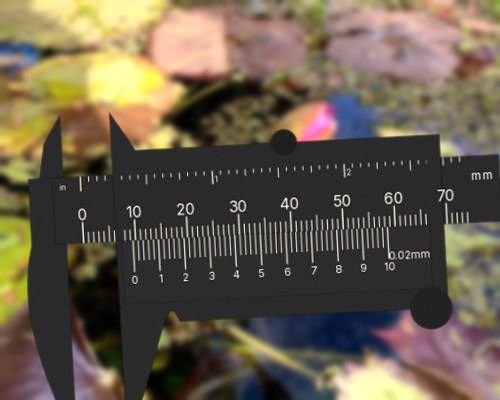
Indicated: 9.5; mm
